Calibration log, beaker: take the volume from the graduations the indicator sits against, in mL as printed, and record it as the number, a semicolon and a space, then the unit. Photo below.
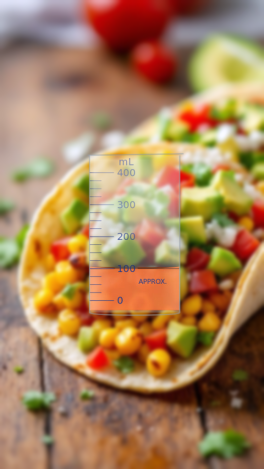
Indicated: 100; mL
